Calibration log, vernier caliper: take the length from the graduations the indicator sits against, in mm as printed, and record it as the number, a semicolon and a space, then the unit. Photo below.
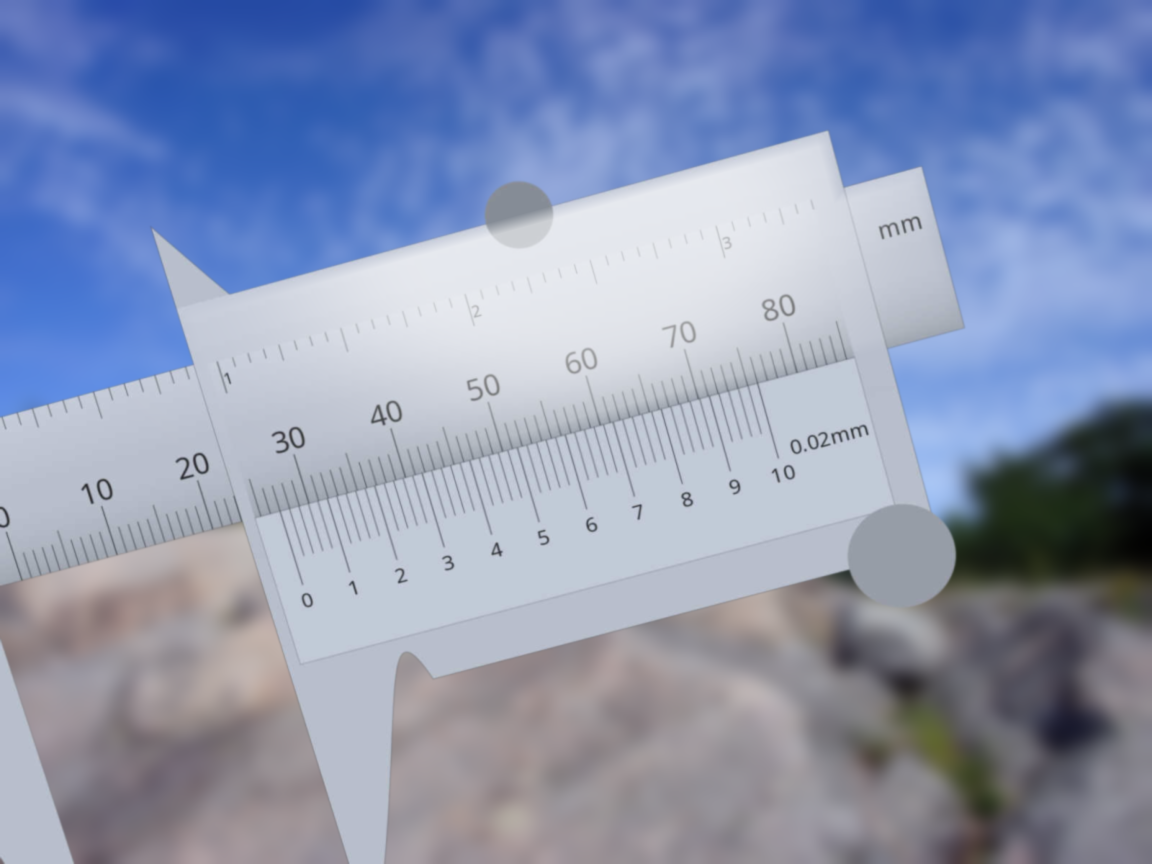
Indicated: 27.0; mm
